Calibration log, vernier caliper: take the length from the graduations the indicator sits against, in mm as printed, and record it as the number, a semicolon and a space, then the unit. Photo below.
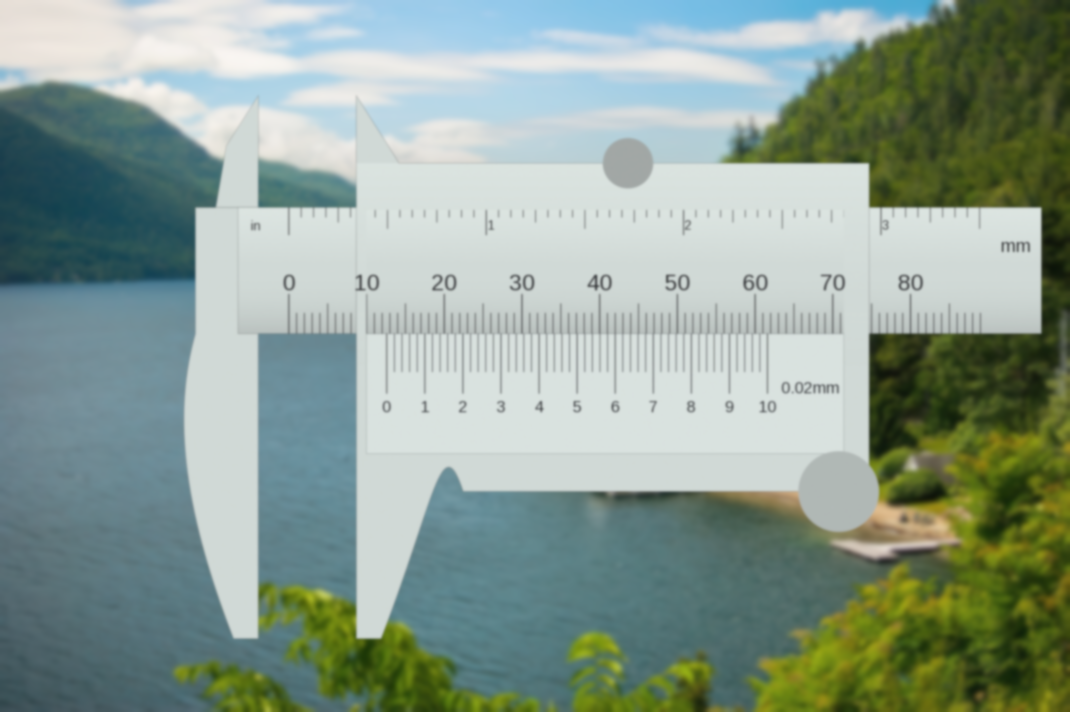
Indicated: 12.6; mm
